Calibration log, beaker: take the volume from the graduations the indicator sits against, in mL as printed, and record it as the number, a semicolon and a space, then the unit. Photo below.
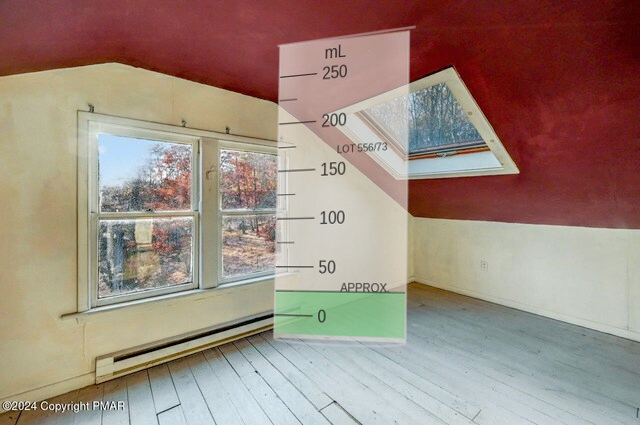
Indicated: 25; mL
